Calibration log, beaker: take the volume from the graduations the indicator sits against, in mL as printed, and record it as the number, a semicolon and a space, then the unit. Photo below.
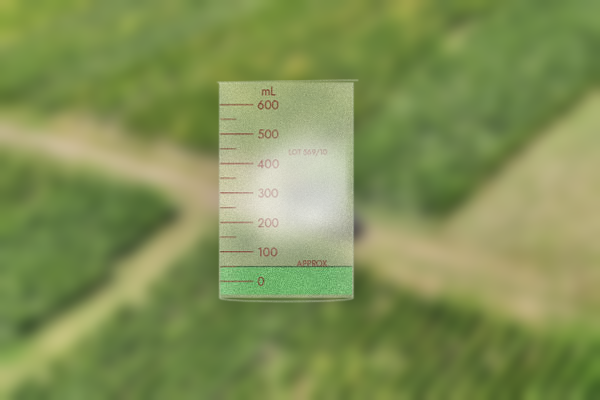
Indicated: 50; mL
